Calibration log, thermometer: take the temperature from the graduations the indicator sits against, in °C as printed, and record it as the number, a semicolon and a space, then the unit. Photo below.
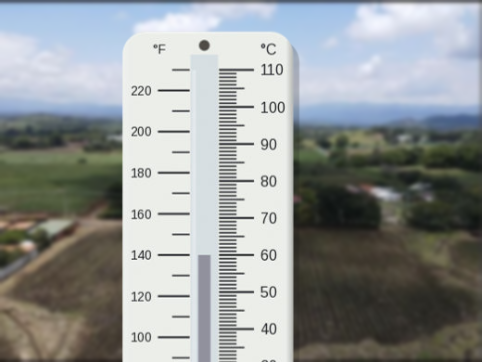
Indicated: 60; °C
